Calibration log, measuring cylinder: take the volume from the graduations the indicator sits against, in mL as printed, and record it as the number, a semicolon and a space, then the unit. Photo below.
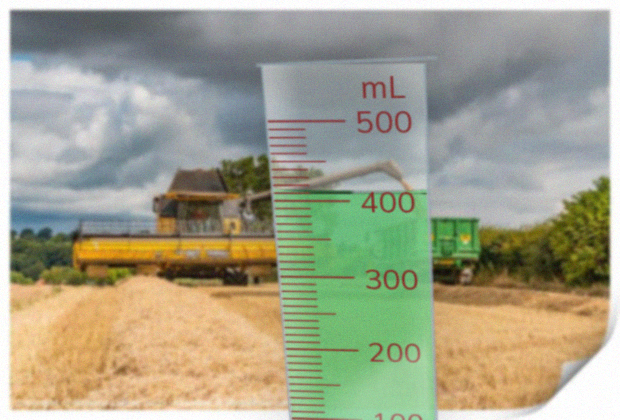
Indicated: 410; mL
